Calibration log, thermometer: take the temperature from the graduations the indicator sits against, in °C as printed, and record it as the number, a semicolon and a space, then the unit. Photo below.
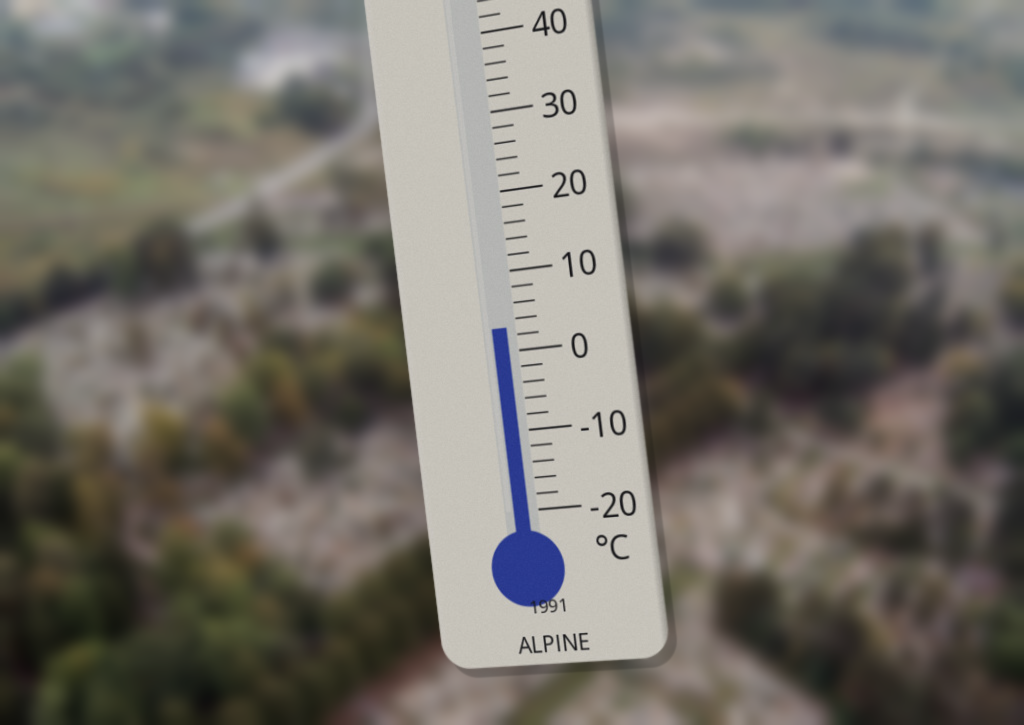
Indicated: 3; °C
